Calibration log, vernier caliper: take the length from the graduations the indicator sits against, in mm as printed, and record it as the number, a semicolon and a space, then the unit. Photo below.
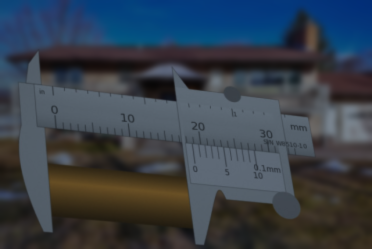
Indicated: 18.8; mm
